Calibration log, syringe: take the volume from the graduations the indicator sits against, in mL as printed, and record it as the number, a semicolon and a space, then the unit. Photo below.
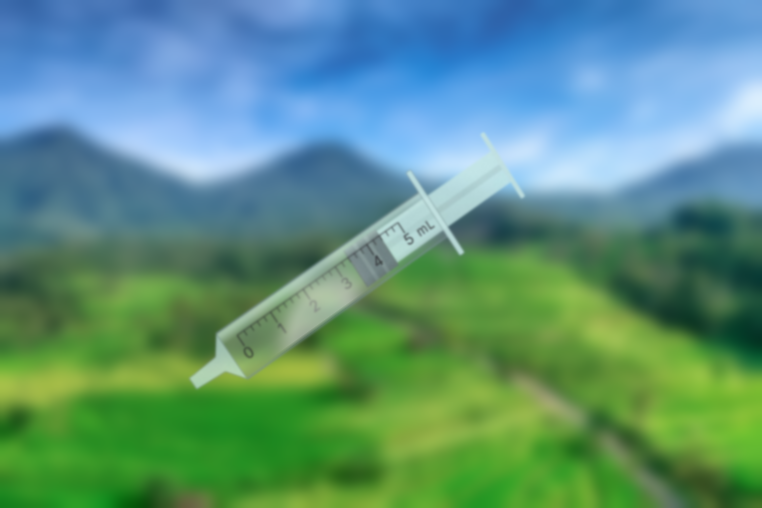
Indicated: 3.4; mL
